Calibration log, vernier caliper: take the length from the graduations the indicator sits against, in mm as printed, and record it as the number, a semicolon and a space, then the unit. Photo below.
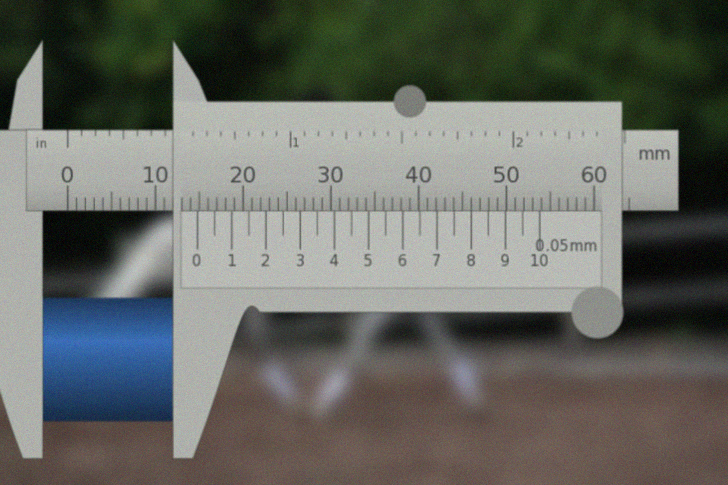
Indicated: 14.8; mm
